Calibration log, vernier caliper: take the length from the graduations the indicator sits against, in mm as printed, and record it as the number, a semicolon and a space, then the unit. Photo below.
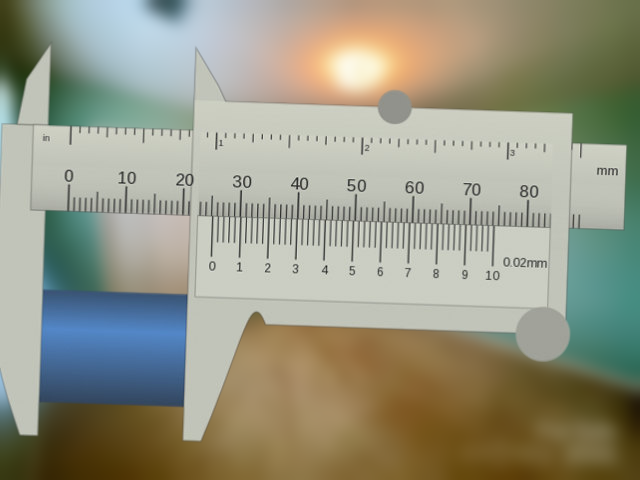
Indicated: 25.2; mm
